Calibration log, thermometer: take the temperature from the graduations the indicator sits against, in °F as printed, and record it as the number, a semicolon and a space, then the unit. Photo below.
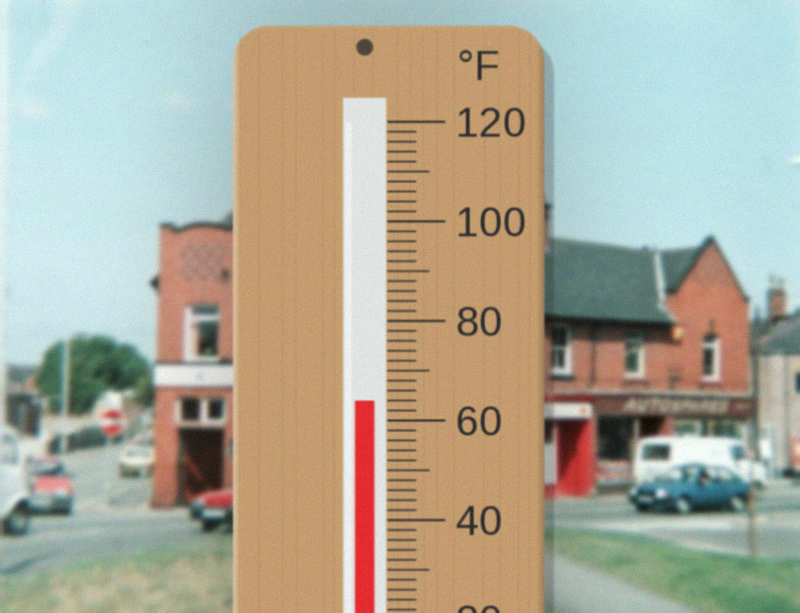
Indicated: 64; °F
